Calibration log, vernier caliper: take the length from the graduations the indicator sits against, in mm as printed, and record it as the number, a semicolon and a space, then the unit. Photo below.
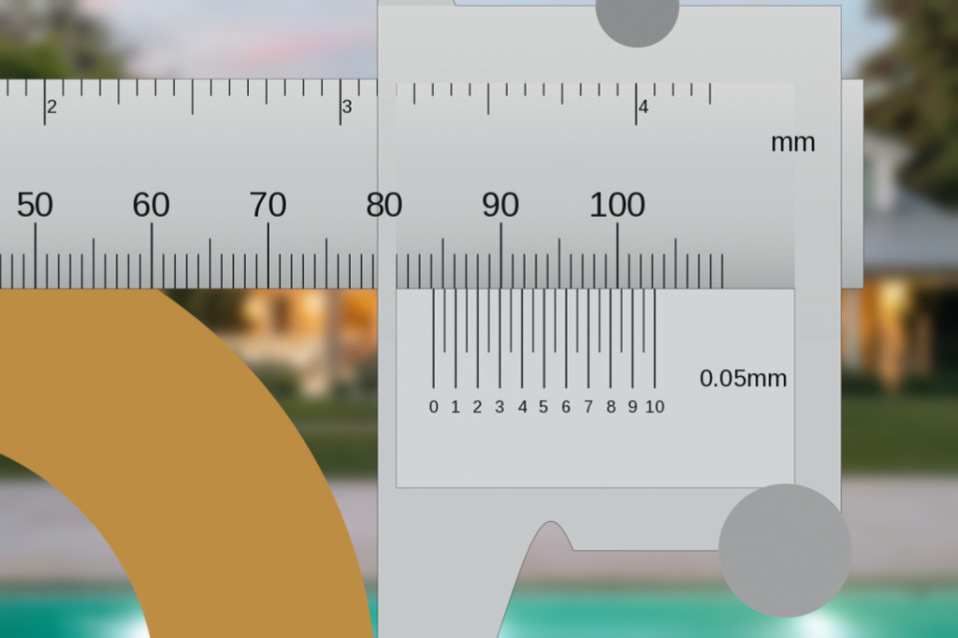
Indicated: 84.2; mm
